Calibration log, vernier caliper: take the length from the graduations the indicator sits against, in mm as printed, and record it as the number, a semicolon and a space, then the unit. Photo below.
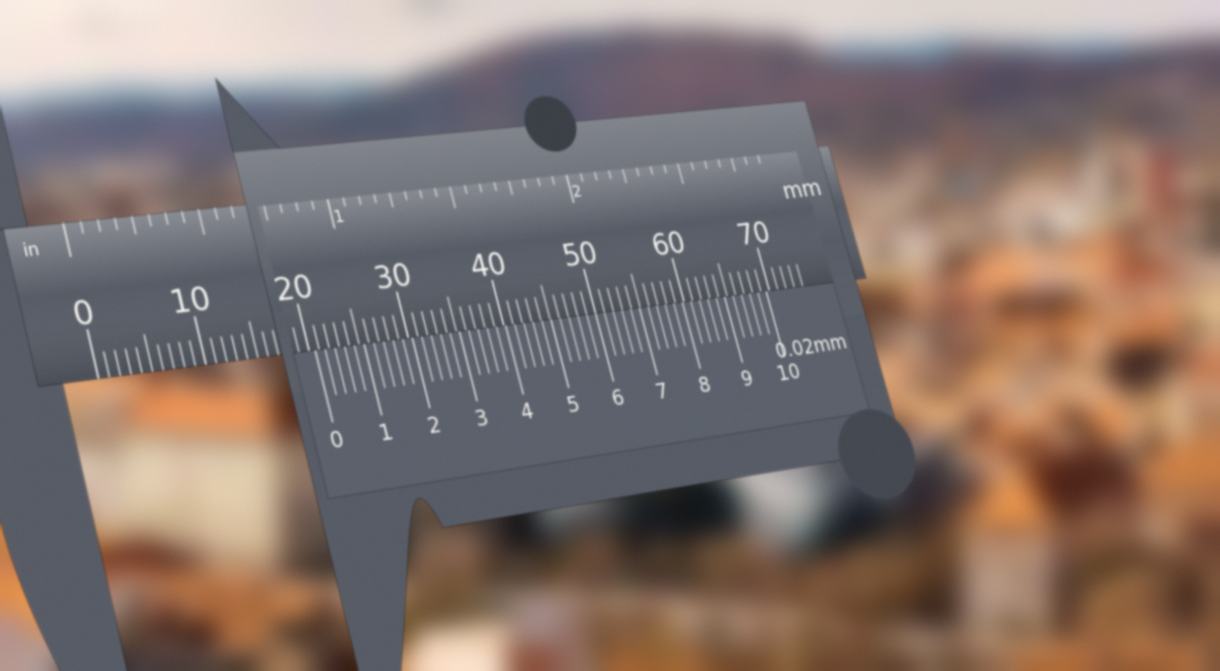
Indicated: 20.6; mm
